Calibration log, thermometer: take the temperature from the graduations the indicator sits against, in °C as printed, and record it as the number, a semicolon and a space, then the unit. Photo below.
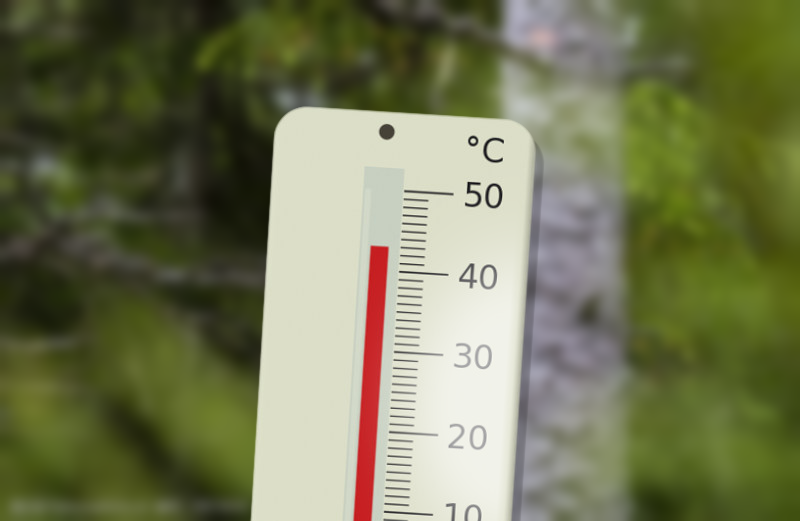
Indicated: 43; °C
